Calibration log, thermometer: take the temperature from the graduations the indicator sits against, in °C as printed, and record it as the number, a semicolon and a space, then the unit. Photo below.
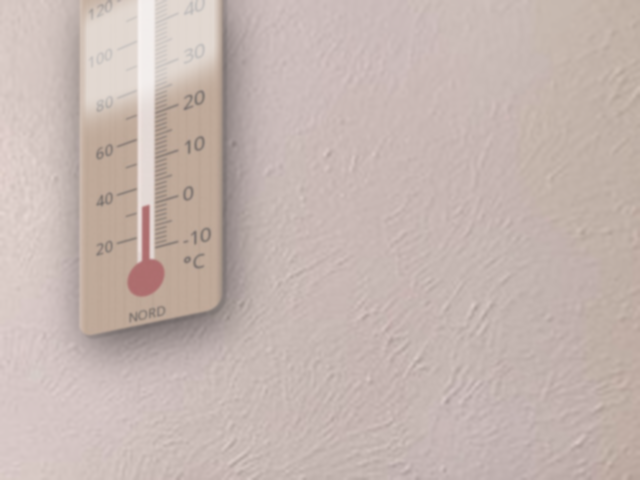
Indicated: 0; °C
